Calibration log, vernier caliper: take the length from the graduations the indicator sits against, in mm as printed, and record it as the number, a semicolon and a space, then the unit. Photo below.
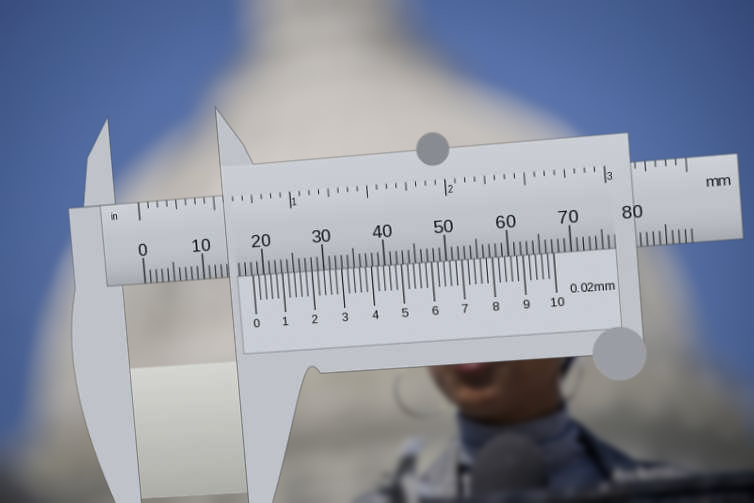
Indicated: 18.2; mm
